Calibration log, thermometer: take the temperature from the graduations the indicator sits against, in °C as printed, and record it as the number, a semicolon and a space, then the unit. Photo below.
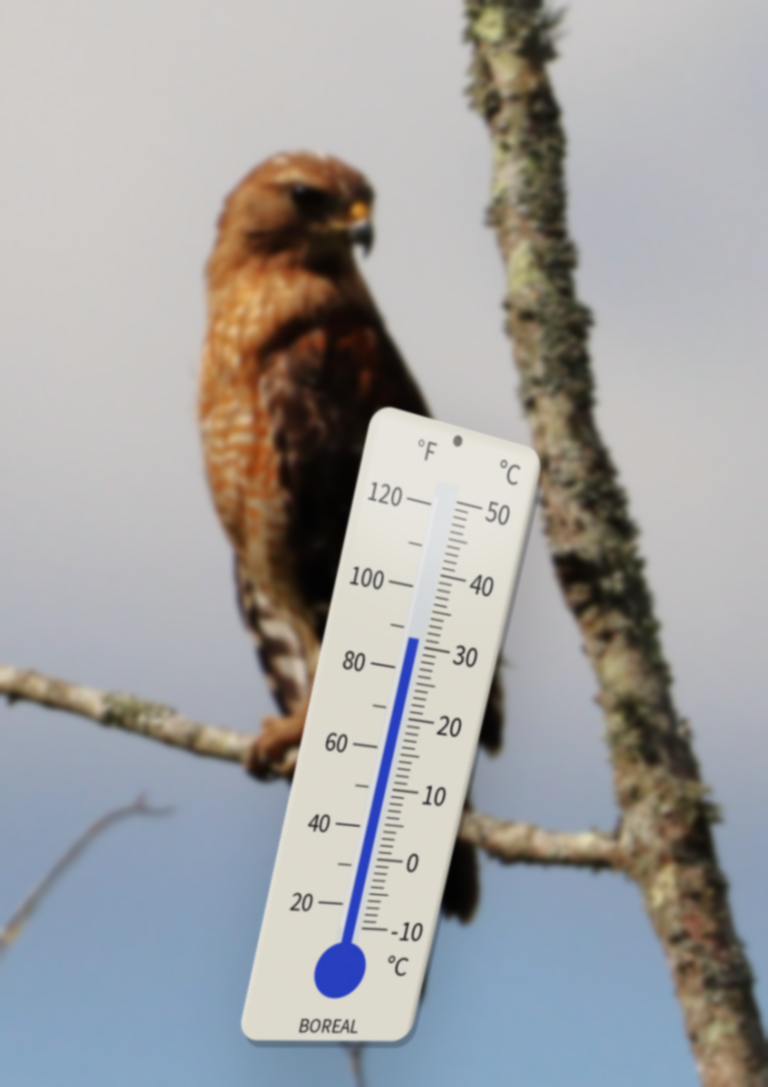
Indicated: 31; °C
